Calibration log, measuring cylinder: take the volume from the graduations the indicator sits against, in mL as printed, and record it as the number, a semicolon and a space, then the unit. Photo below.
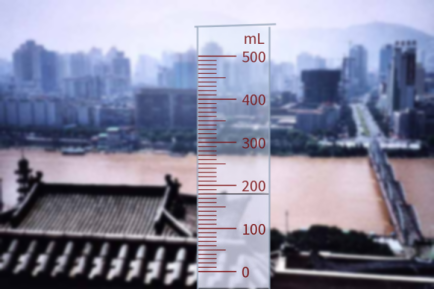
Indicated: 180; mL
